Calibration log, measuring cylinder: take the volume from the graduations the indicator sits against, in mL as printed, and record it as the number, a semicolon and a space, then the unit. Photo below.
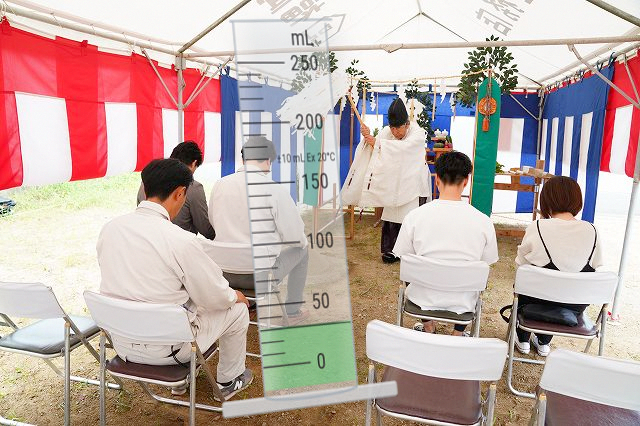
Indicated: 30; mL
